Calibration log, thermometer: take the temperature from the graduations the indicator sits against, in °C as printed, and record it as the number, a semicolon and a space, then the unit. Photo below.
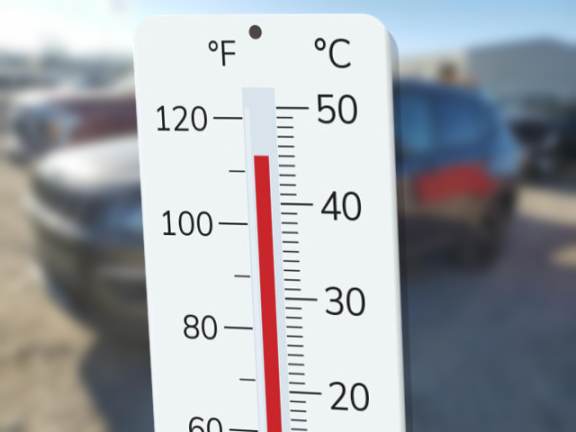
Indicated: 45; °C
